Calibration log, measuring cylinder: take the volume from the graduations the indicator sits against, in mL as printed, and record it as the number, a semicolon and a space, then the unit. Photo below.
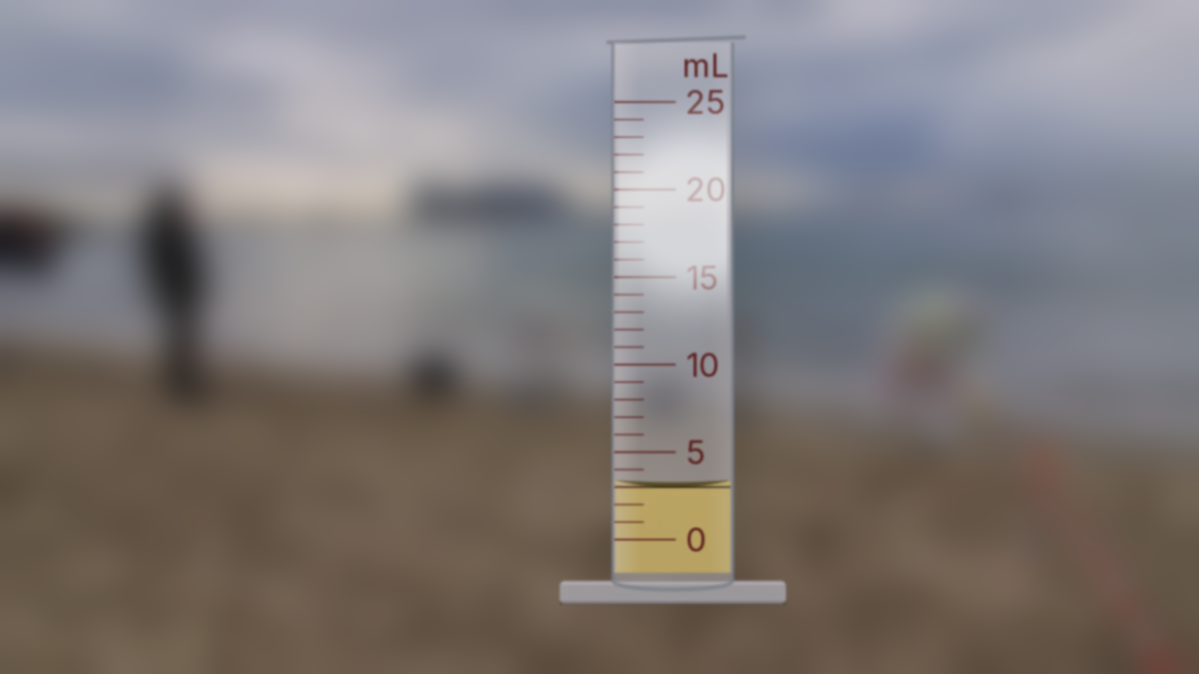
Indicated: 3; mL
